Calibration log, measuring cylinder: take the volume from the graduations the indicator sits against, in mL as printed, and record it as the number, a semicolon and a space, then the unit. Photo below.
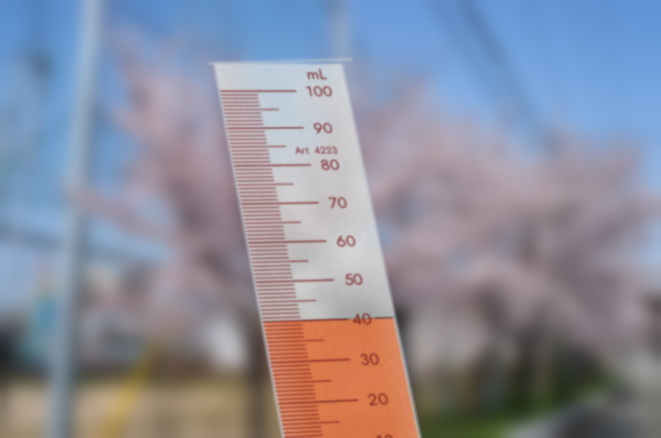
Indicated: 40; mL
